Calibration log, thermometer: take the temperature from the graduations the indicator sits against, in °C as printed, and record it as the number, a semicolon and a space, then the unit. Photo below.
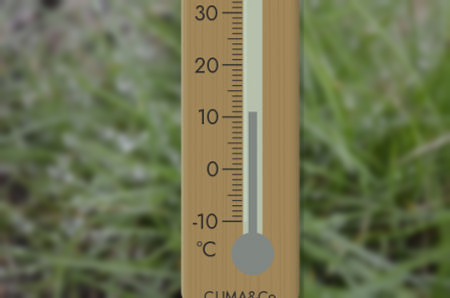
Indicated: 11; °C
